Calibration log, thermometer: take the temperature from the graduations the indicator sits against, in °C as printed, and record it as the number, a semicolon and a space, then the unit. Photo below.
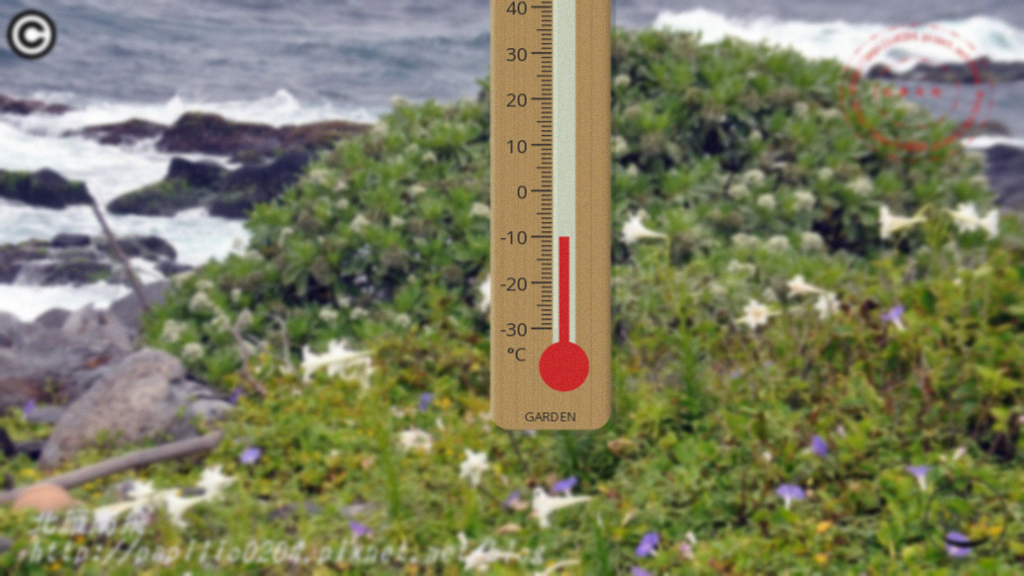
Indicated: -10; °C
